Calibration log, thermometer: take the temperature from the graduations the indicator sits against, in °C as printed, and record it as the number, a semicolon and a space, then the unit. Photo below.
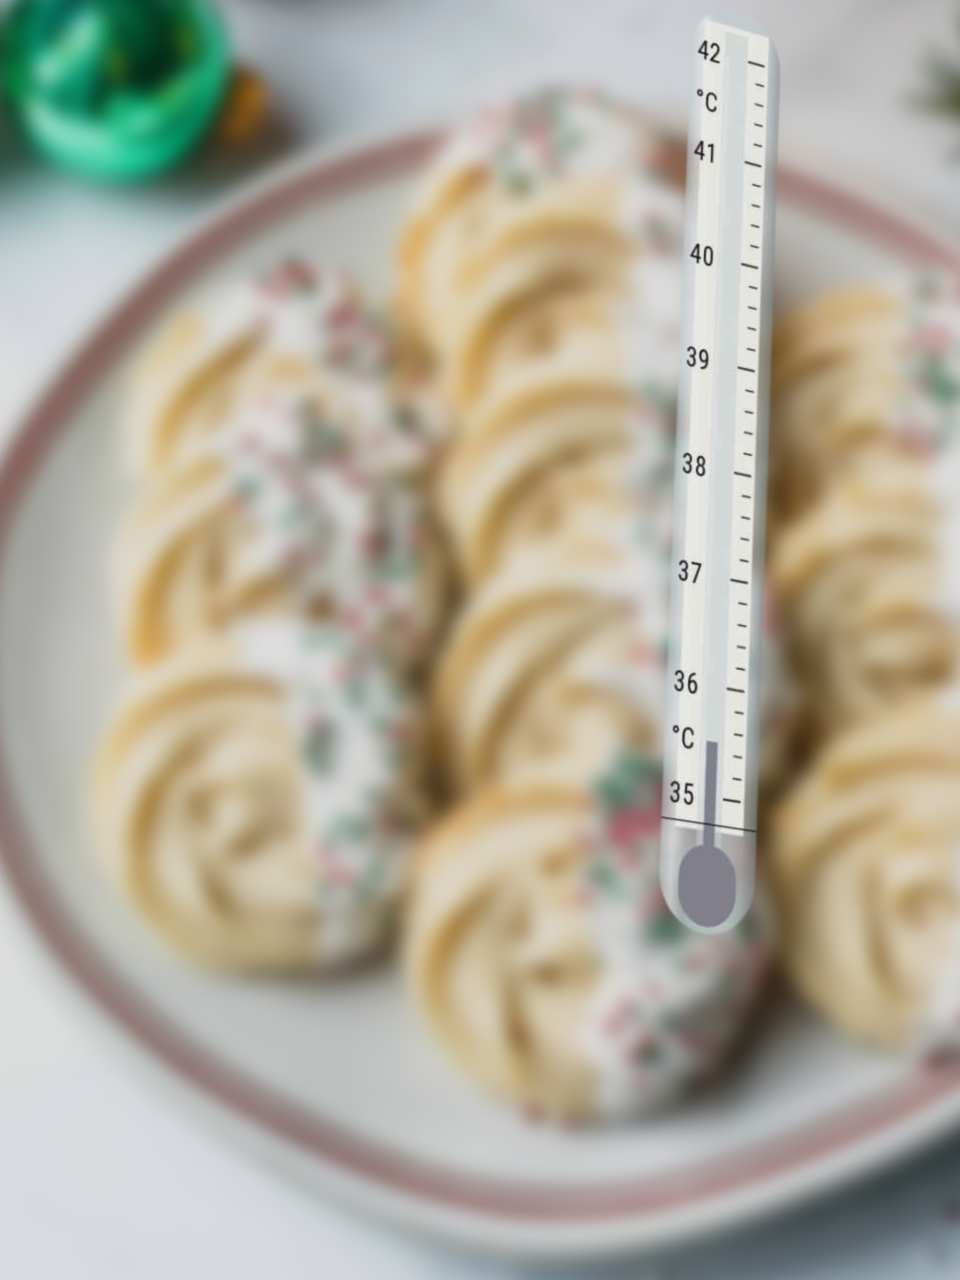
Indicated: 35.5; °C
